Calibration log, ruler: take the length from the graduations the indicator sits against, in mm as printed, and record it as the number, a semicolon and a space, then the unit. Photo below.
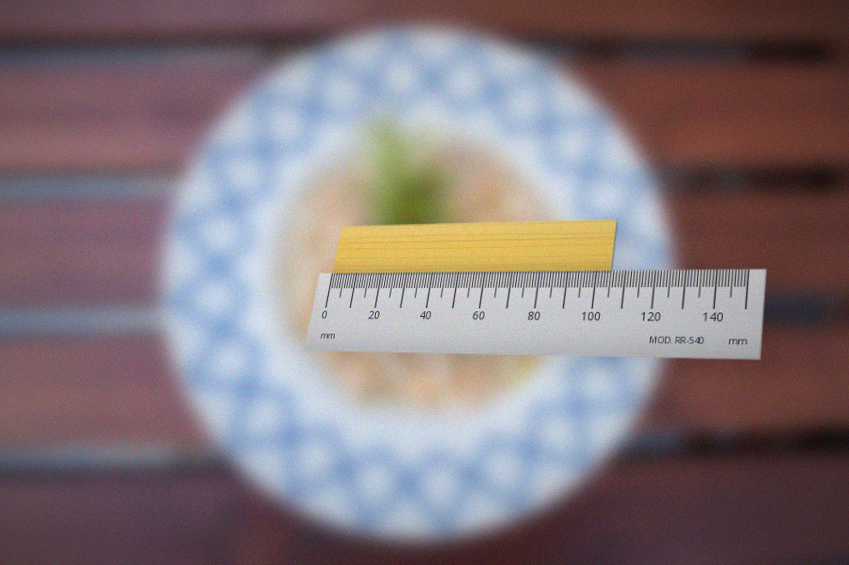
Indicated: 105; mm
